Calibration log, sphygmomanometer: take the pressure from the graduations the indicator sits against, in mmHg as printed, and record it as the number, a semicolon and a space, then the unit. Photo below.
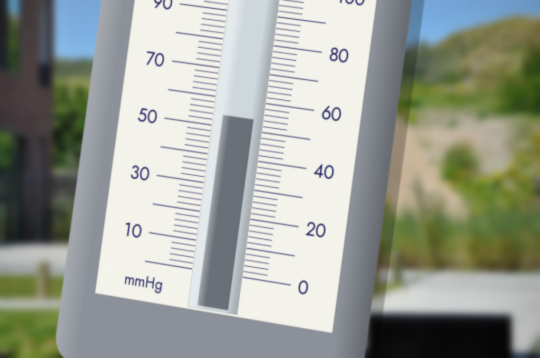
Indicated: 54; mmHg
